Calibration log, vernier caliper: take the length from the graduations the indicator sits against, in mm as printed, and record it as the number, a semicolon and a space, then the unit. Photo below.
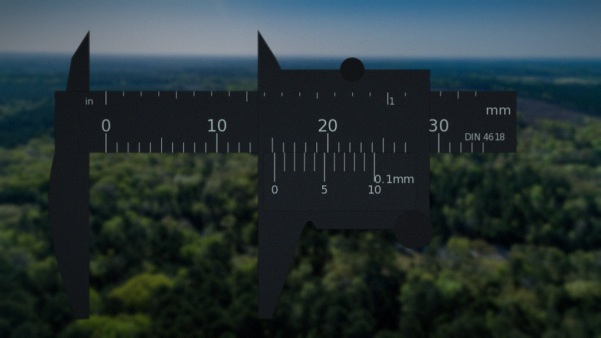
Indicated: 15.2; mm
